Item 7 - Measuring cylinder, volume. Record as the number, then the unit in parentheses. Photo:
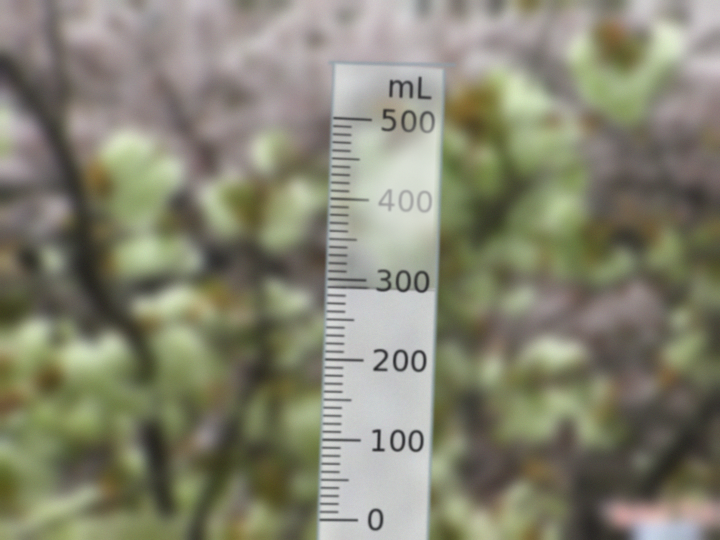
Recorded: 290 (mL)
